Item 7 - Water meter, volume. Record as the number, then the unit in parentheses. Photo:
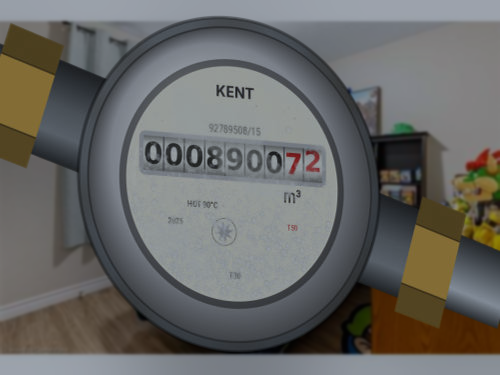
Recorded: 8900.72 (m³)
